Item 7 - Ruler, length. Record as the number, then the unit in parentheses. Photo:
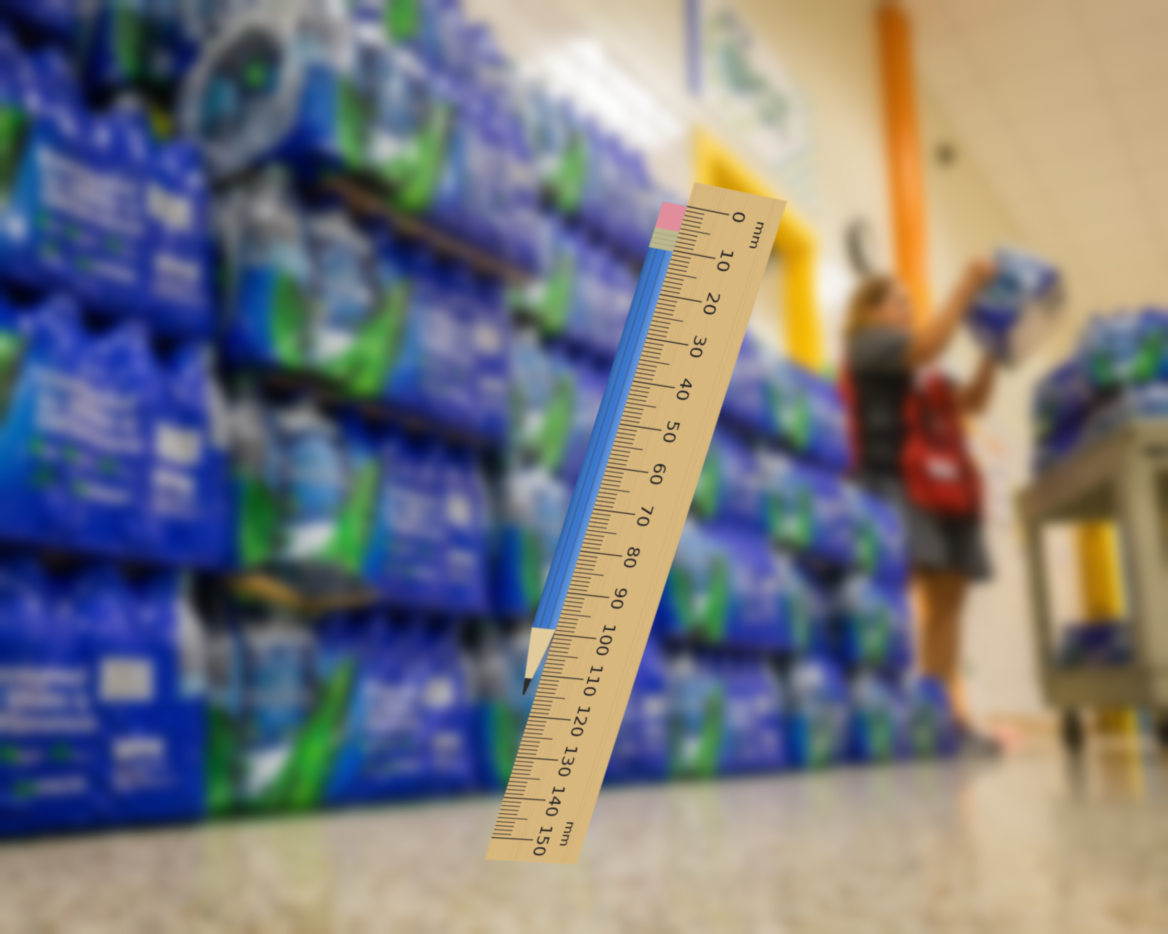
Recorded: 115 (mm)
